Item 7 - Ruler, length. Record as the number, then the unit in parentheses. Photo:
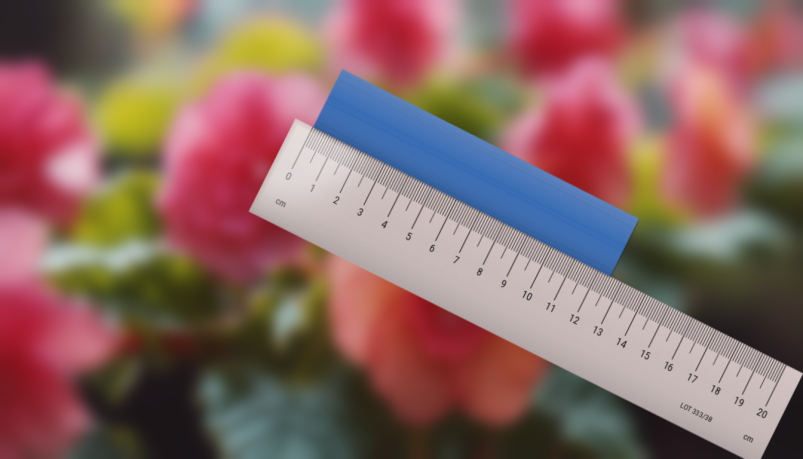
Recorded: 12.5 (cm)
